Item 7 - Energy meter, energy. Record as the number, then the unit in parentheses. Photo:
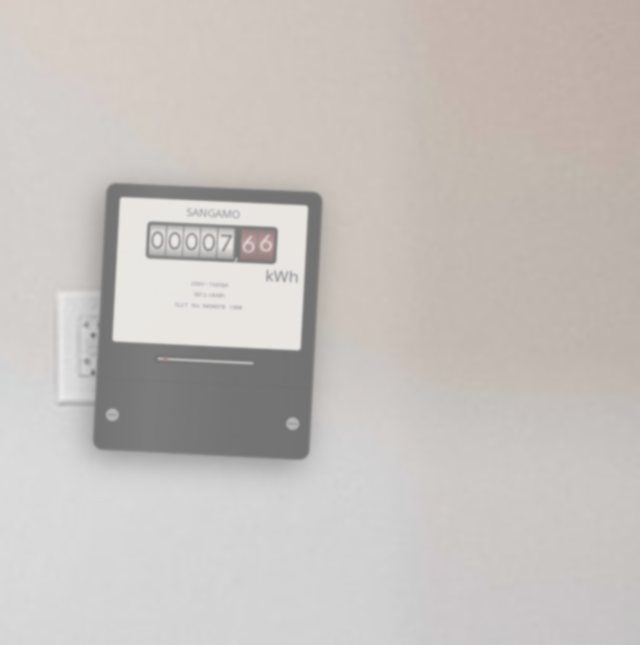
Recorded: 7.66 (kWh)
